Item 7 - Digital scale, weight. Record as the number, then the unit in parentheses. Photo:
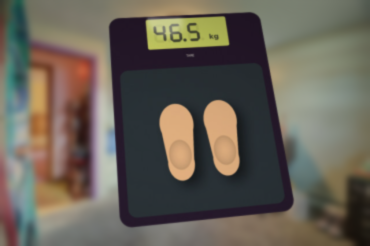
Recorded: 46.5 (kg)
